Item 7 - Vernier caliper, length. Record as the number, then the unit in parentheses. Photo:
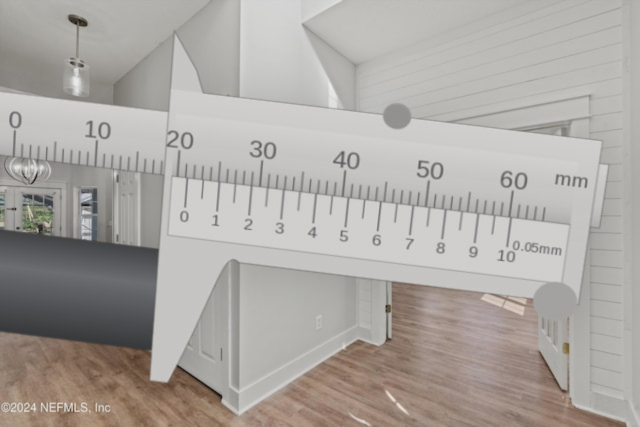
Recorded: 21.2 (mm)
